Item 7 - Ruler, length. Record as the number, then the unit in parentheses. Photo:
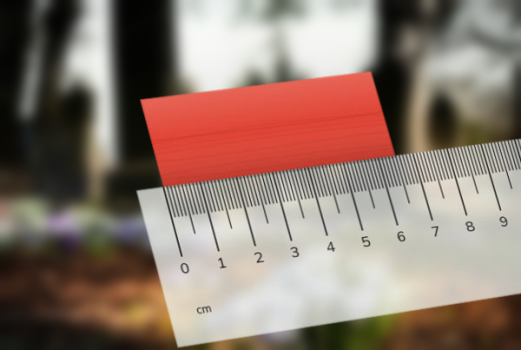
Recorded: 6.5 (cm)
